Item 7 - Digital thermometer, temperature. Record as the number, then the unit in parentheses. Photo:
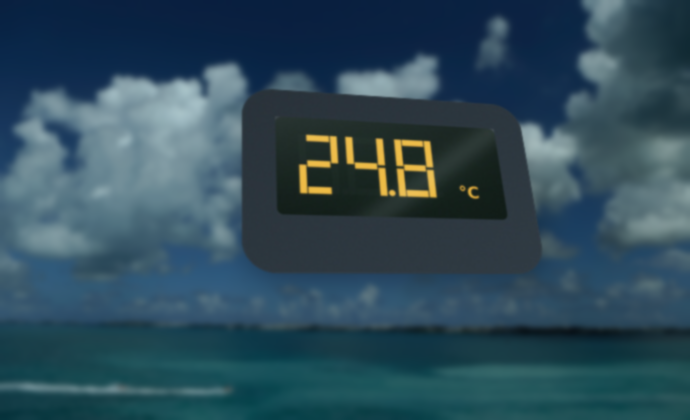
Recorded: 24.8 (°C)
